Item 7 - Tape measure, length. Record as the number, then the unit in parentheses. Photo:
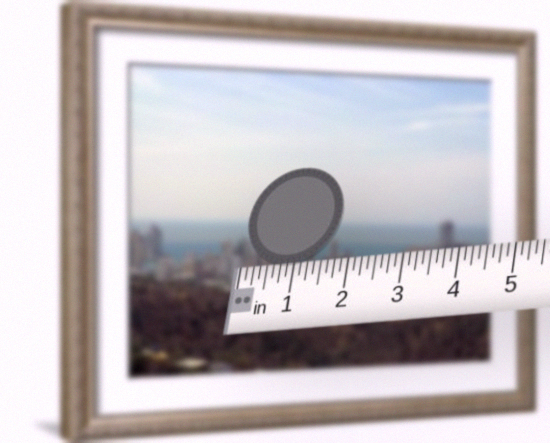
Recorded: 1.75 (in)
